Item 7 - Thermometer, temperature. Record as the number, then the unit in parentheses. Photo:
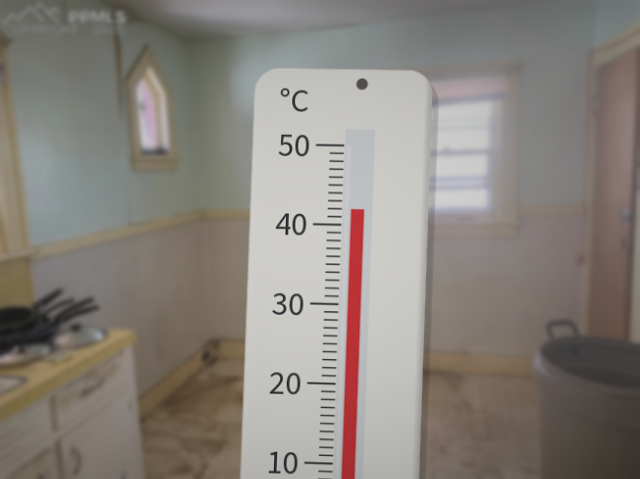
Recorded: 42 (°C)
